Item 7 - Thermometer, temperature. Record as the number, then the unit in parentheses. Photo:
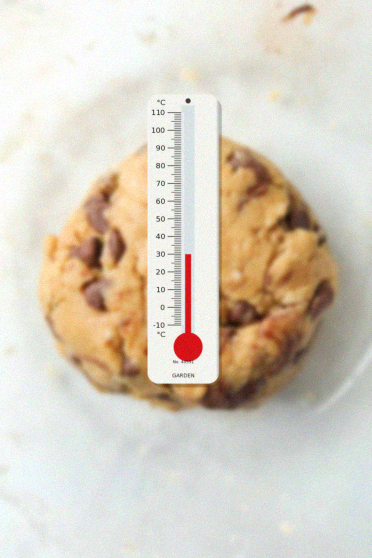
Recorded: 30 (°C)
